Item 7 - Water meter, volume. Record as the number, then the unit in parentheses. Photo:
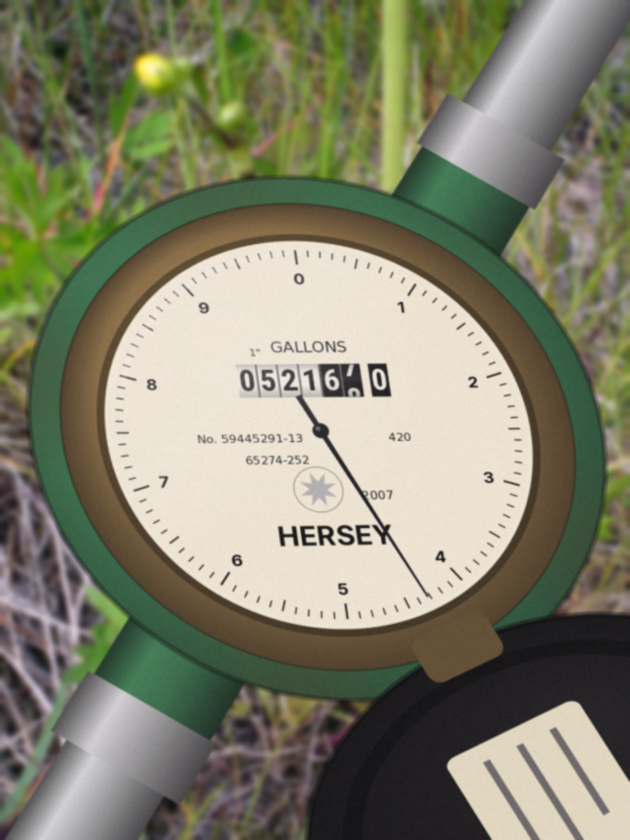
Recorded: 521674.3 (gal)
